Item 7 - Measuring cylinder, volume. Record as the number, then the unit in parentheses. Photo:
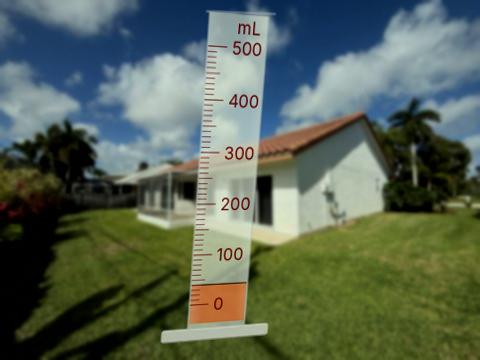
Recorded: 40 (mL)
